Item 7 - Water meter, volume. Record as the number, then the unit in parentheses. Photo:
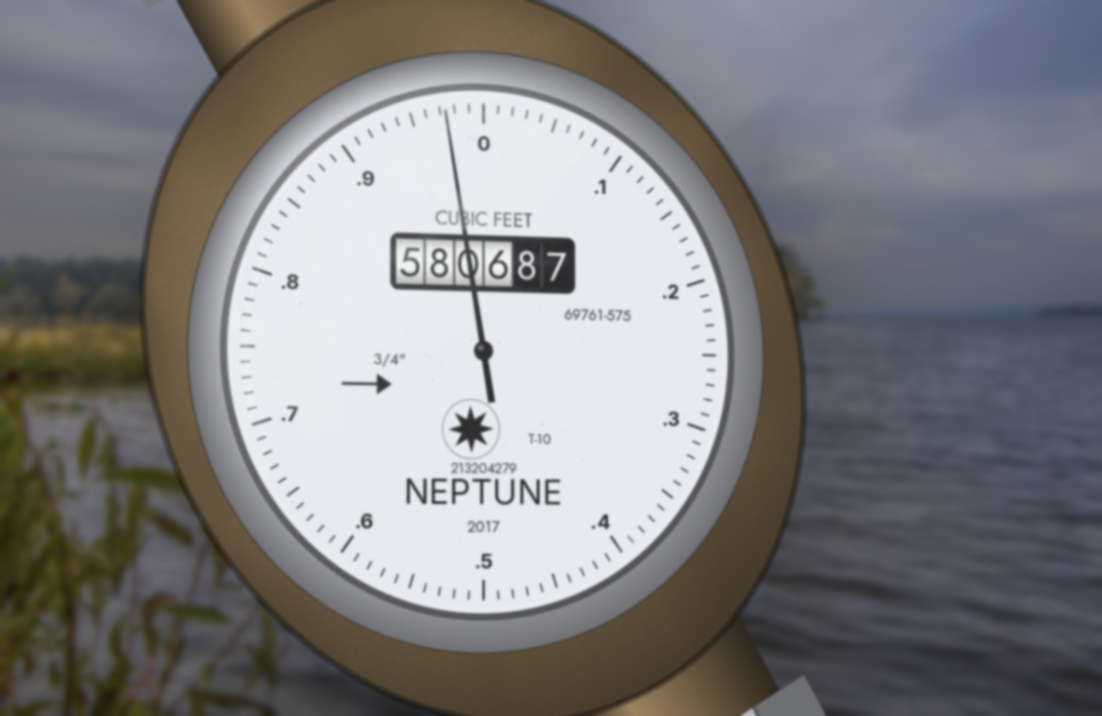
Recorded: 580686.97 (ft³)
